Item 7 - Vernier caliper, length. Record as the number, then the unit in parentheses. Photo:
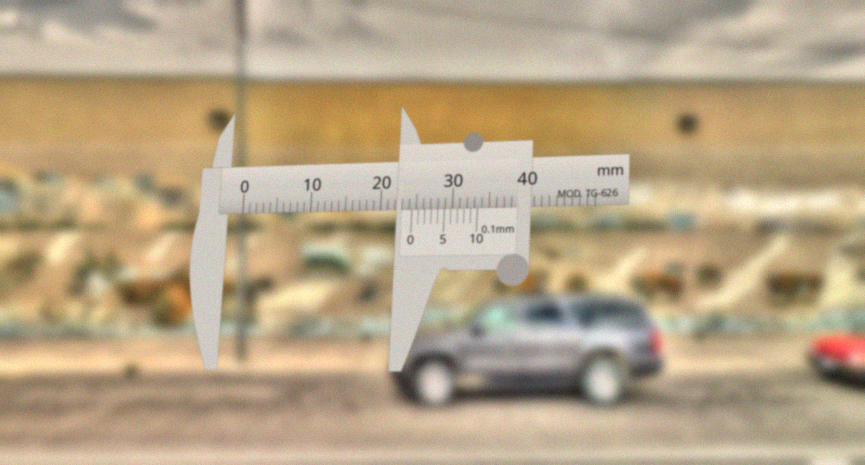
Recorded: 24.4 (mm)
